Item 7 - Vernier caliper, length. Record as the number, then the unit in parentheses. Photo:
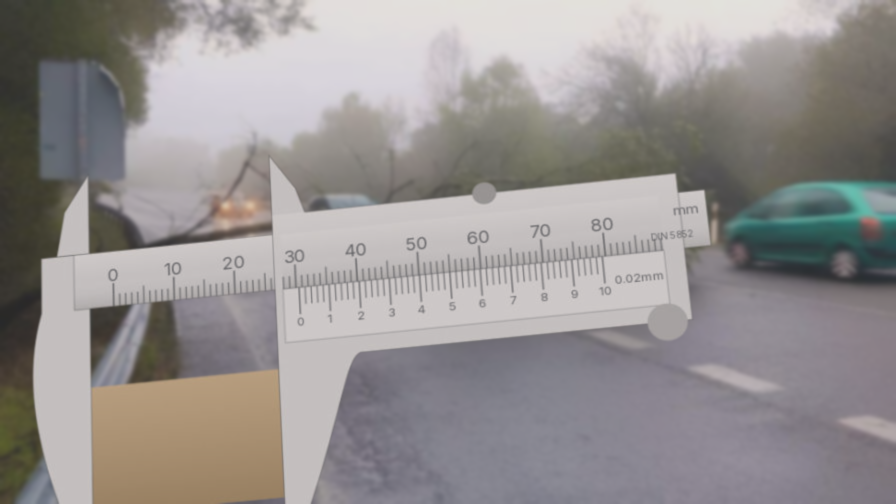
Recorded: 30.5 (mm)
